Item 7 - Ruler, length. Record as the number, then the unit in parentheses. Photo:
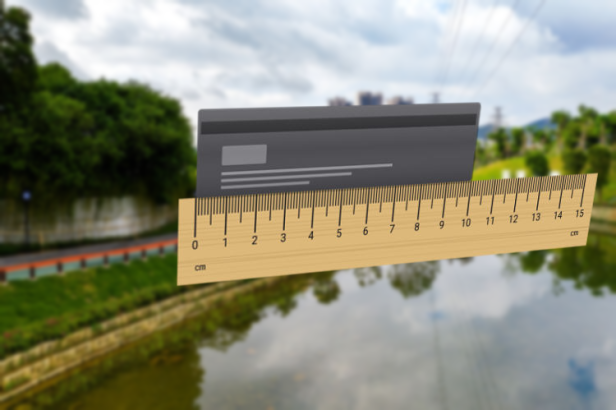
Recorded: 10 (cm)
